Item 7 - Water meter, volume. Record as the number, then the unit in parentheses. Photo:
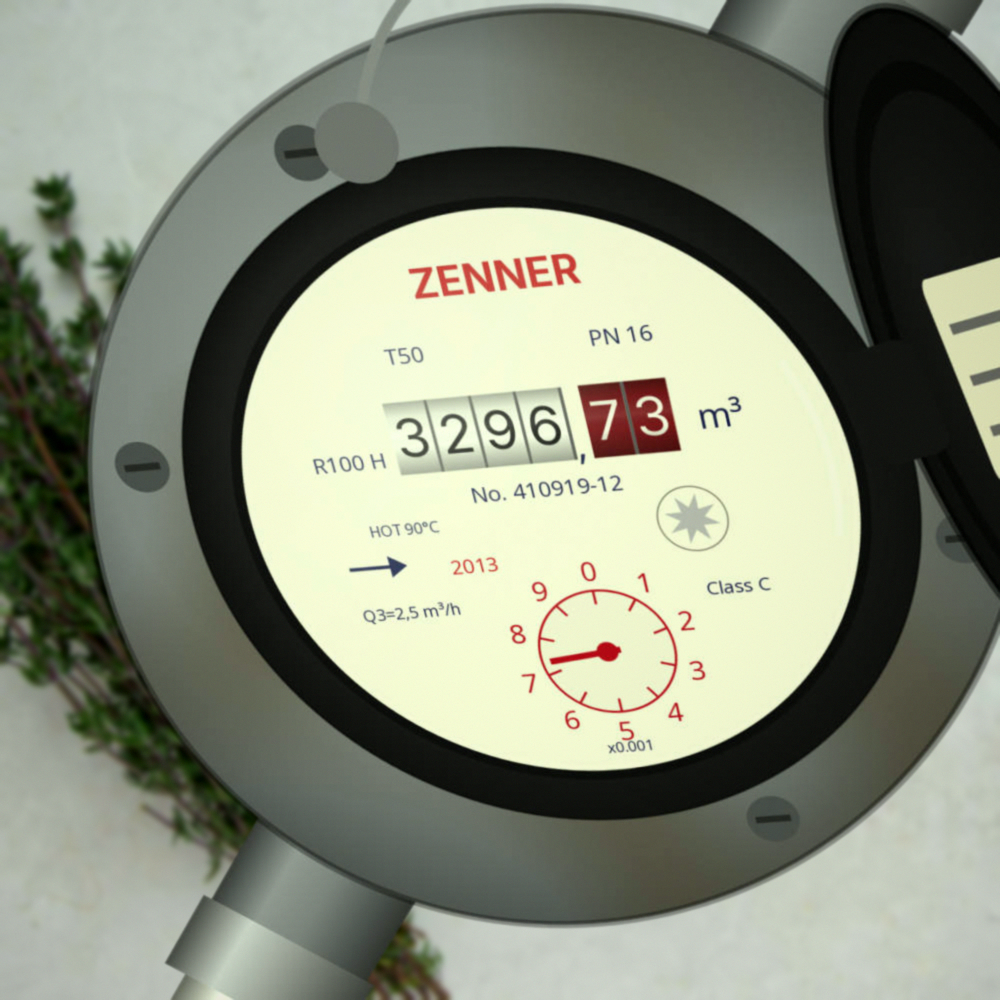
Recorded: 3296.737 (m³)
